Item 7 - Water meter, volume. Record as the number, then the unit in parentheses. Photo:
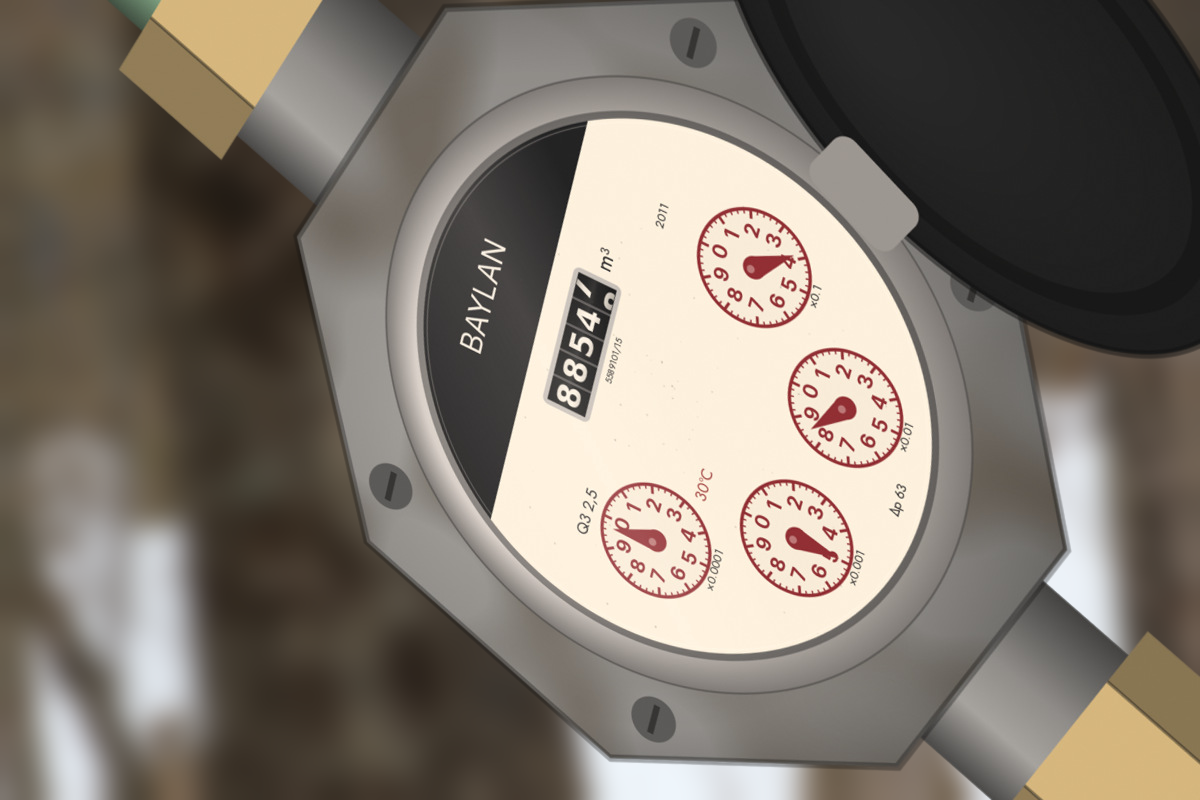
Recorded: 88547.3849 (m³)
